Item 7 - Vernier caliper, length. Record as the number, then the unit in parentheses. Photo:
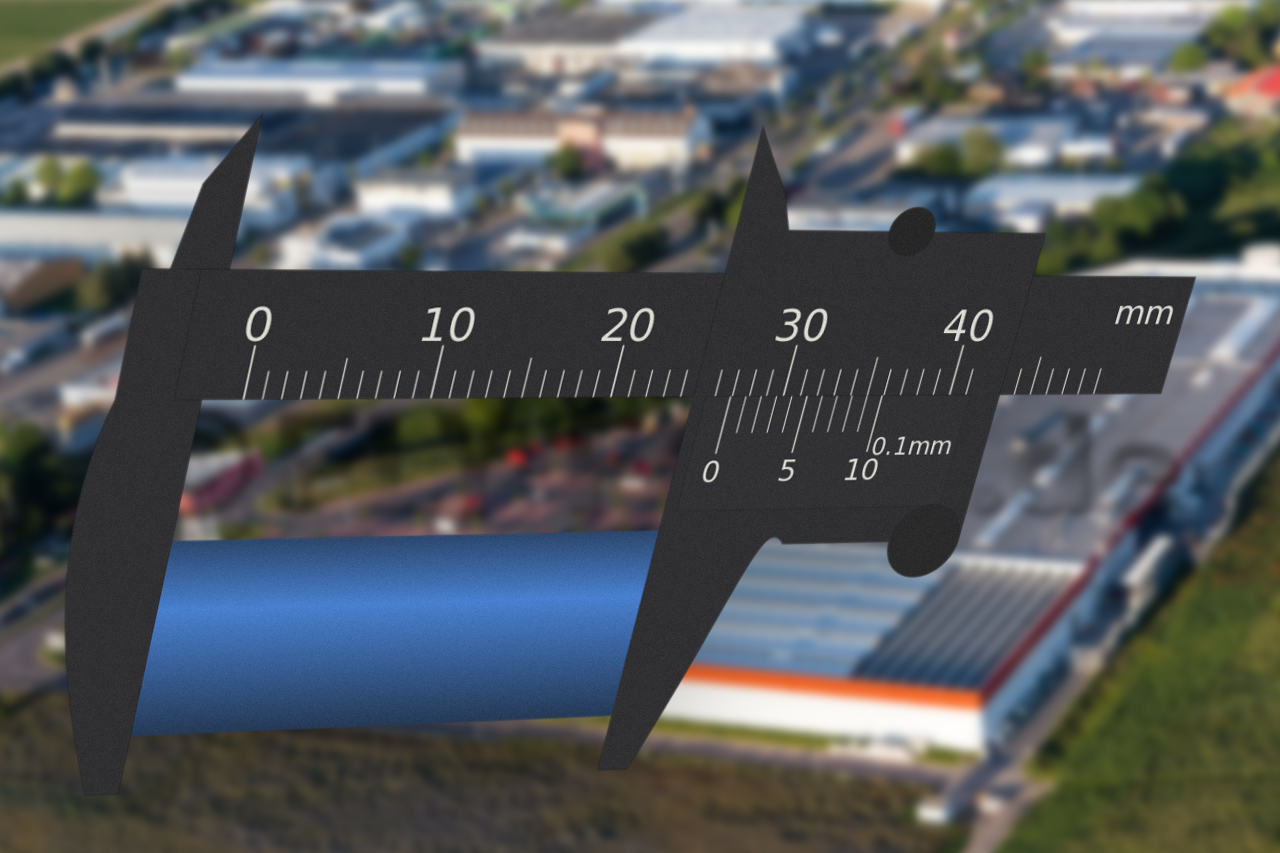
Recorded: 26.9 (mm)
